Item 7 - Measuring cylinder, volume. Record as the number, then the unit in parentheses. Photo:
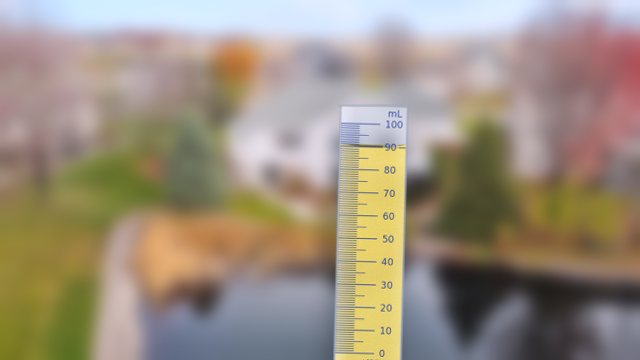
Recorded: 90 (mL)
